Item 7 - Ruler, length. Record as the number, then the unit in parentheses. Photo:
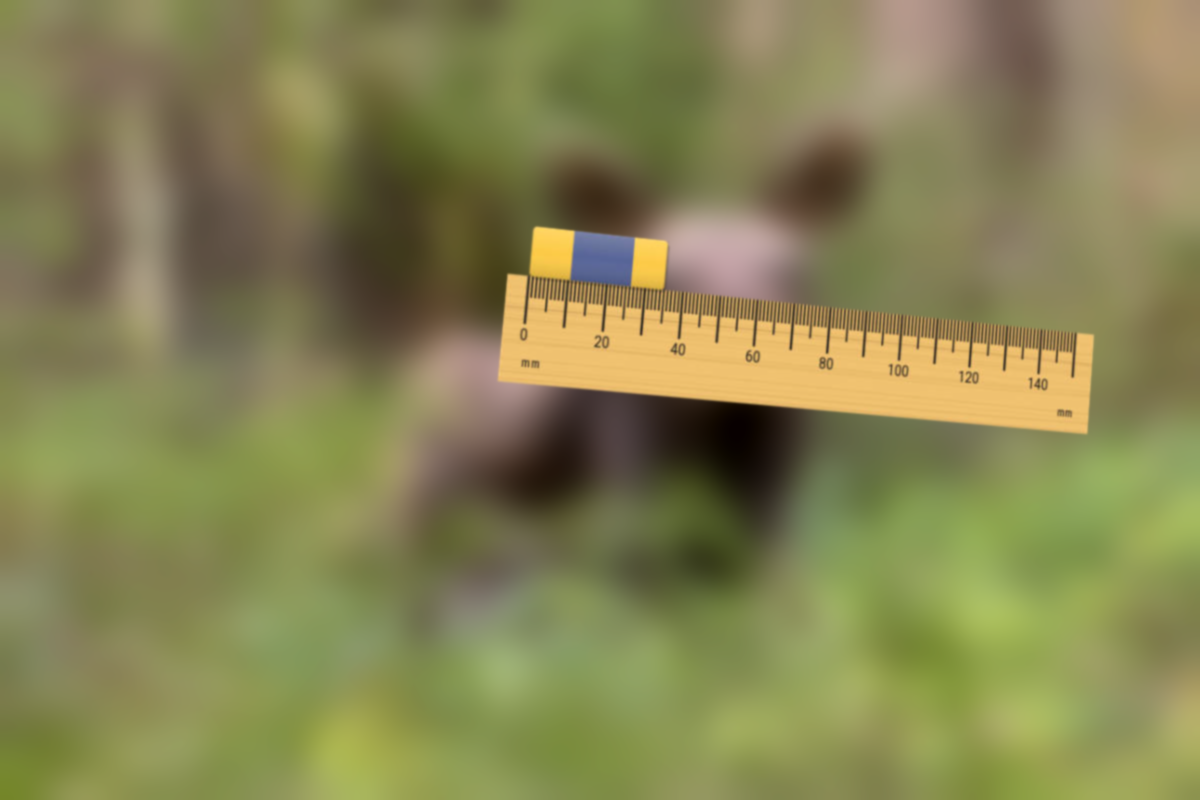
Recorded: 35 (mm)
